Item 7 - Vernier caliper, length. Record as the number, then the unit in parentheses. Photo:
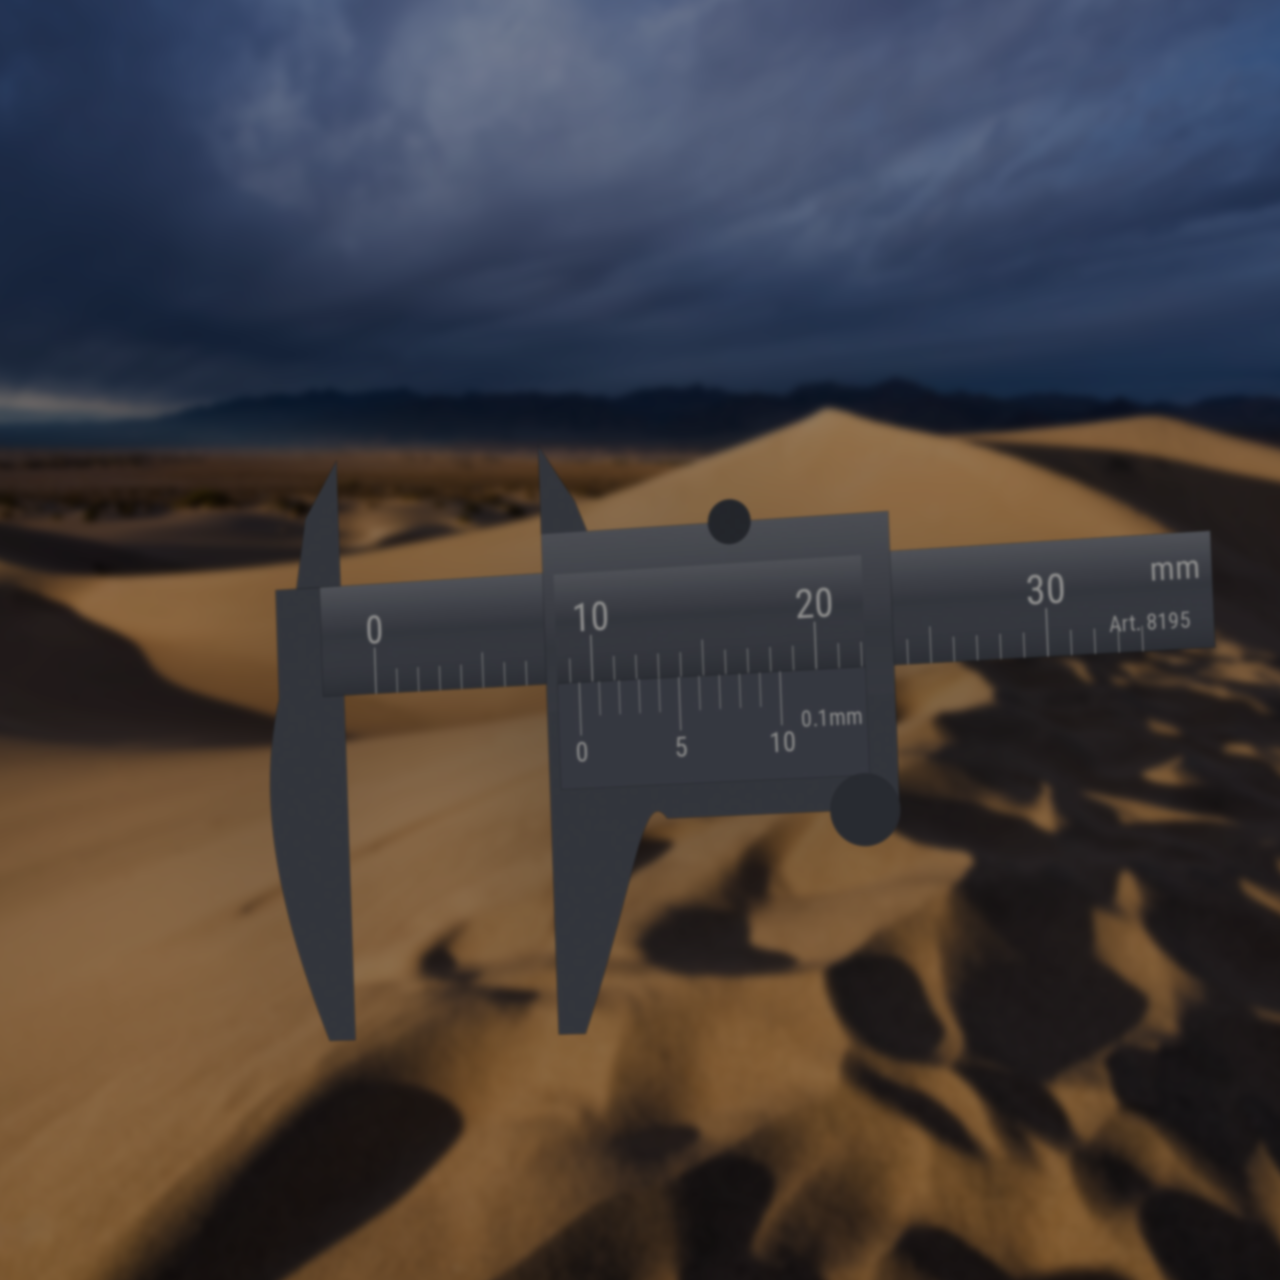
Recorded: 9.4 (mm)
